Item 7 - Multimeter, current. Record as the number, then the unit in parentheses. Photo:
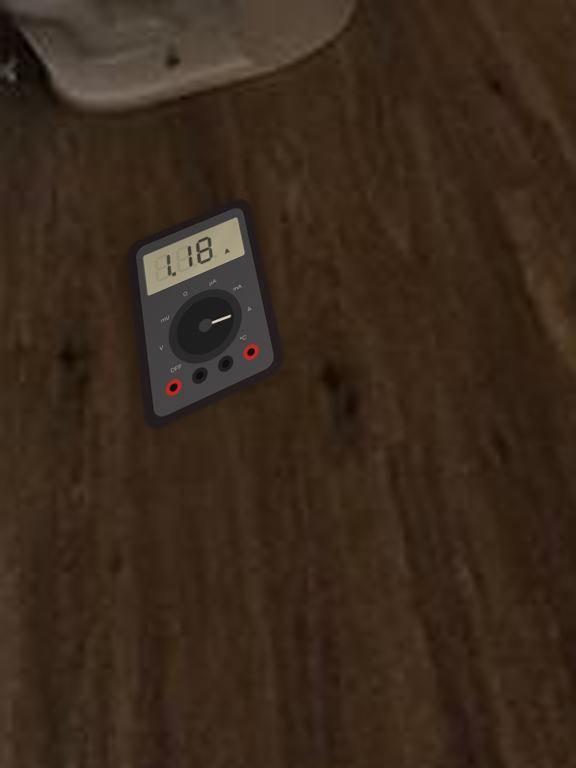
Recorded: 1.18 (A)
